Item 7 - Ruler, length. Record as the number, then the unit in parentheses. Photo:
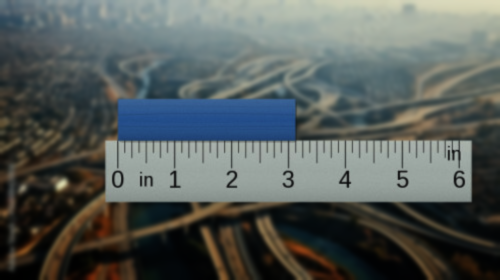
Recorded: 3.125 (in)
